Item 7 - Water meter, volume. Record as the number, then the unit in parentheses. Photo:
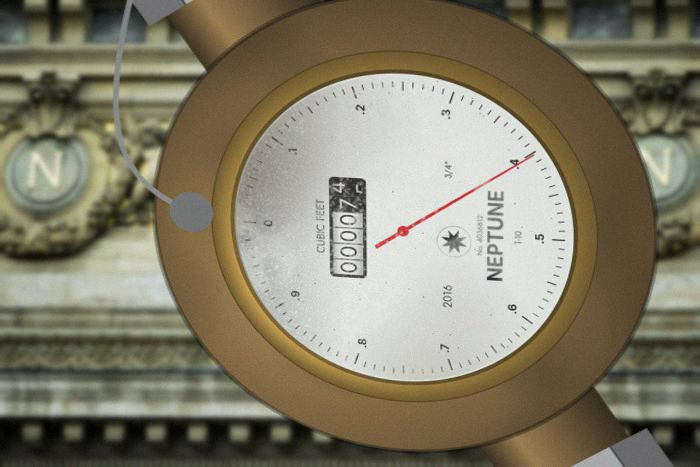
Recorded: 74.40 (ft³)
